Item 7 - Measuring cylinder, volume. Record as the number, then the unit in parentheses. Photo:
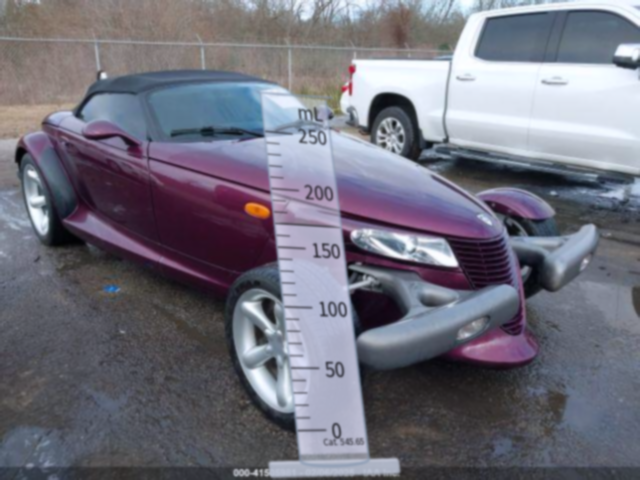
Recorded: 170 (mL)
